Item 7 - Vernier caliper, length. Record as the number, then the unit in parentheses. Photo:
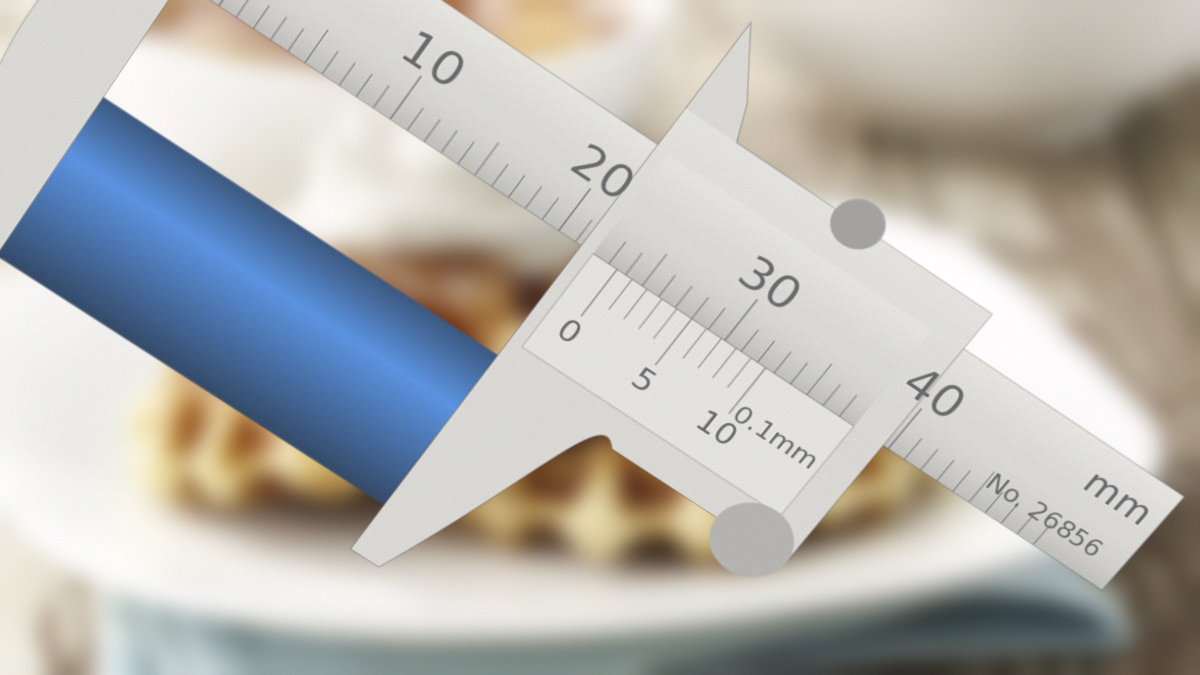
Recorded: 23.5 (mm)
